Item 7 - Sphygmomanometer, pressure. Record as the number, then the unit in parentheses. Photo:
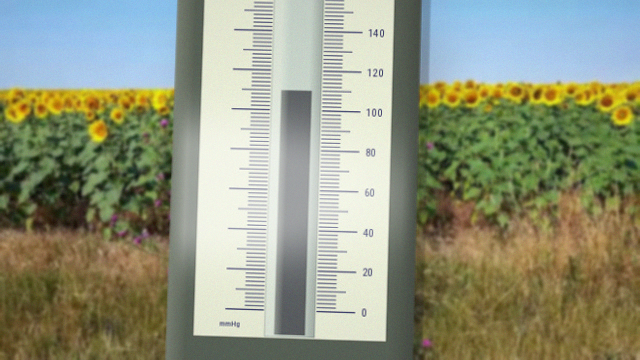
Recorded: 110 (mmHg)
